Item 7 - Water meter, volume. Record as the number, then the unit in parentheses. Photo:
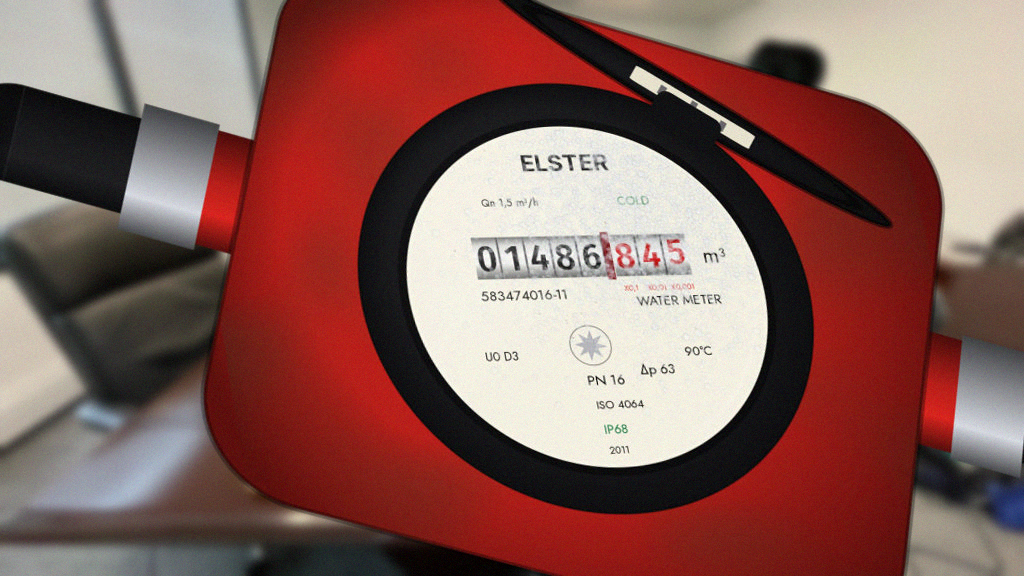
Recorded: 1486.845 (m³)
